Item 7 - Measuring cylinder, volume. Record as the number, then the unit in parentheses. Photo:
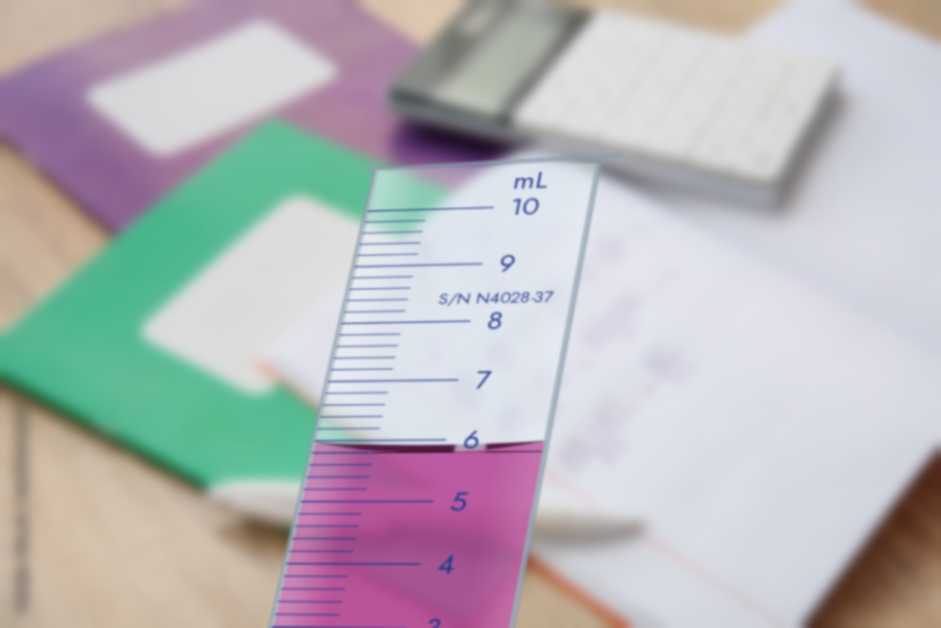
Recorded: 5.8 (mL)
